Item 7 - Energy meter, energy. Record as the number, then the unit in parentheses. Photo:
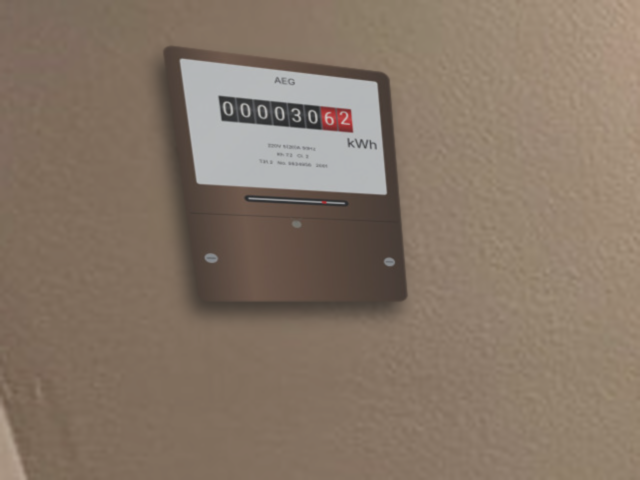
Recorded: 30.62 (kWh)
